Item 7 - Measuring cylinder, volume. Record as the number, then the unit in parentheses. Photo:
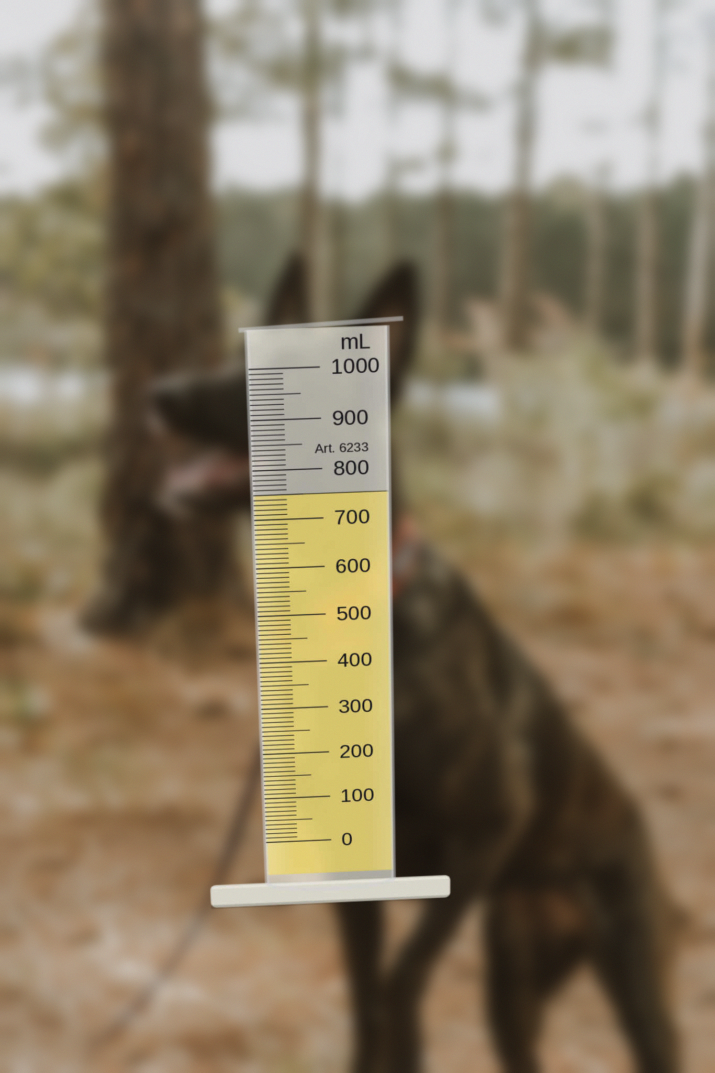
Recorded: 750 (mL)
